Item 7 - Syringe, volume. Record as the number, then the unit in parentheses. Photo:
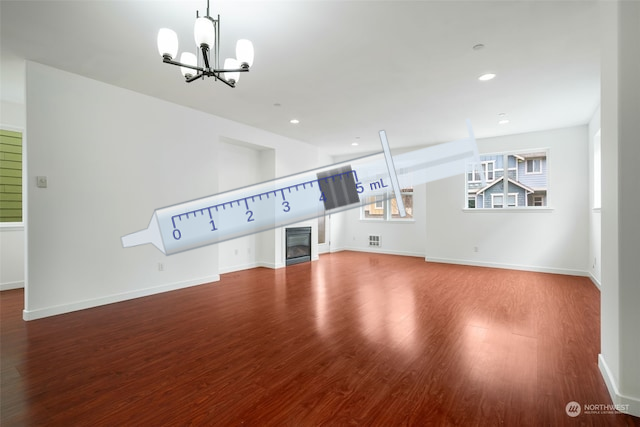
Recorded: 4 (mL)
